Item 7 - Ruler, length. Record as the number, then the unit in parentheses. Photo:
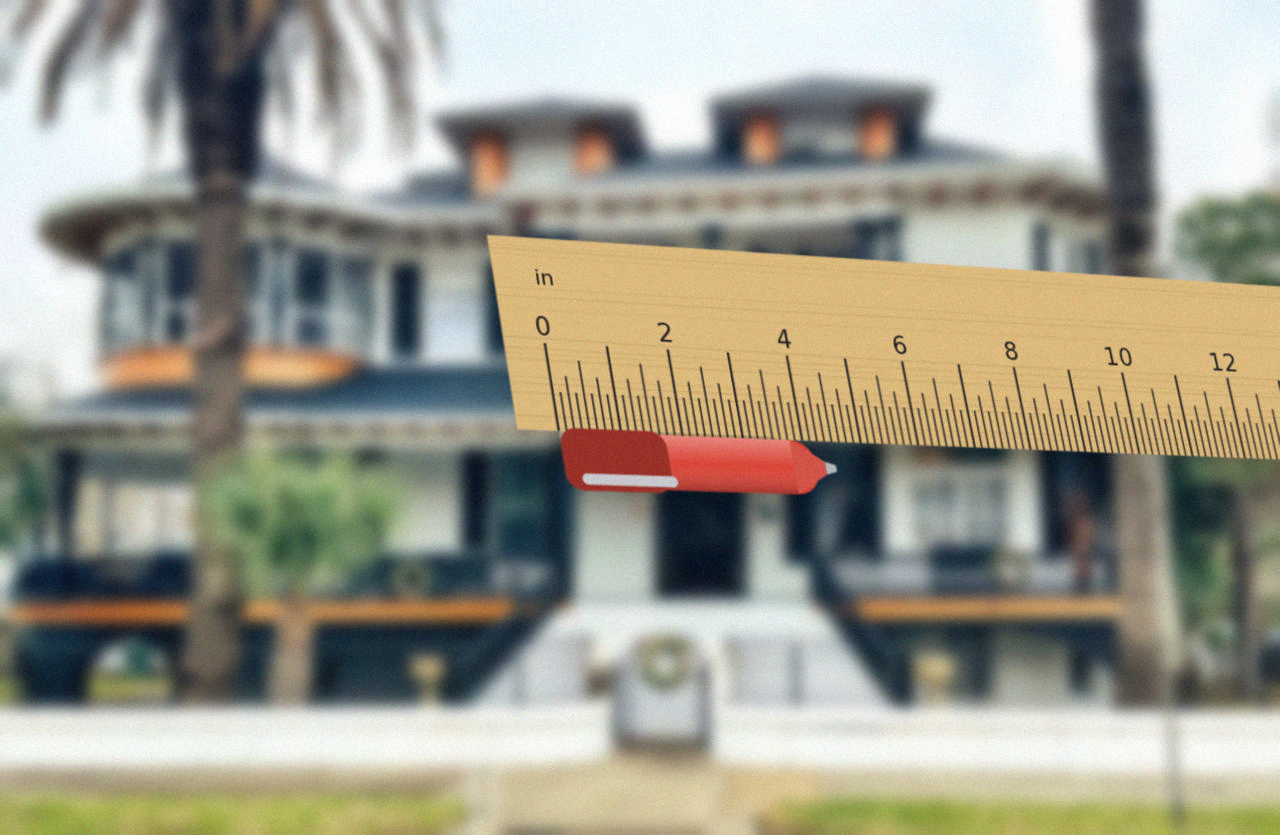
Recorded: 4.5 (in)
